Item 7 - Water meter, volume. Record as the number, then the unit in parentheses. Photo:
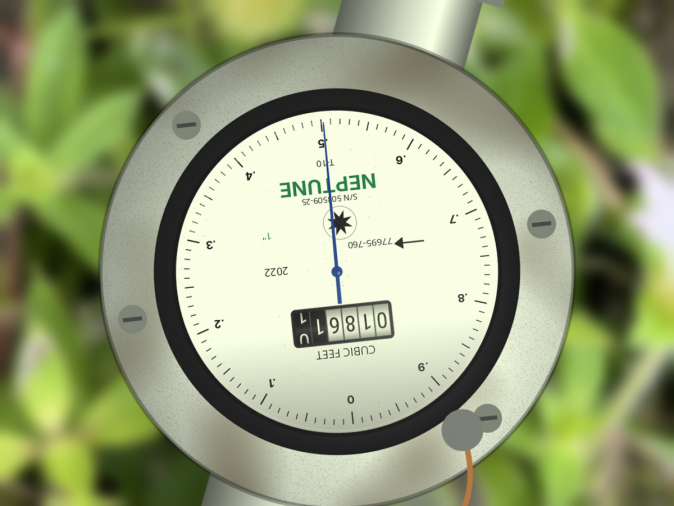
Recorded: 18610.50 (ft³)
